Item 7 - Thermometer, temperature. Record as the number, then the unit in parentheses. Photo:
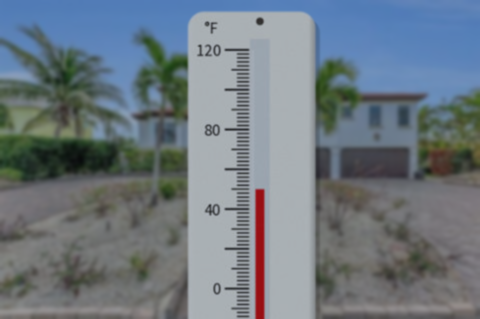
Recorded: 50 (°F)
